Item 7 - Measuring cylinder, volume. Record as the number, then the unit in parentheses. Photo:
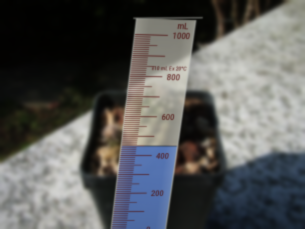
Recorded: 450 (mL)
